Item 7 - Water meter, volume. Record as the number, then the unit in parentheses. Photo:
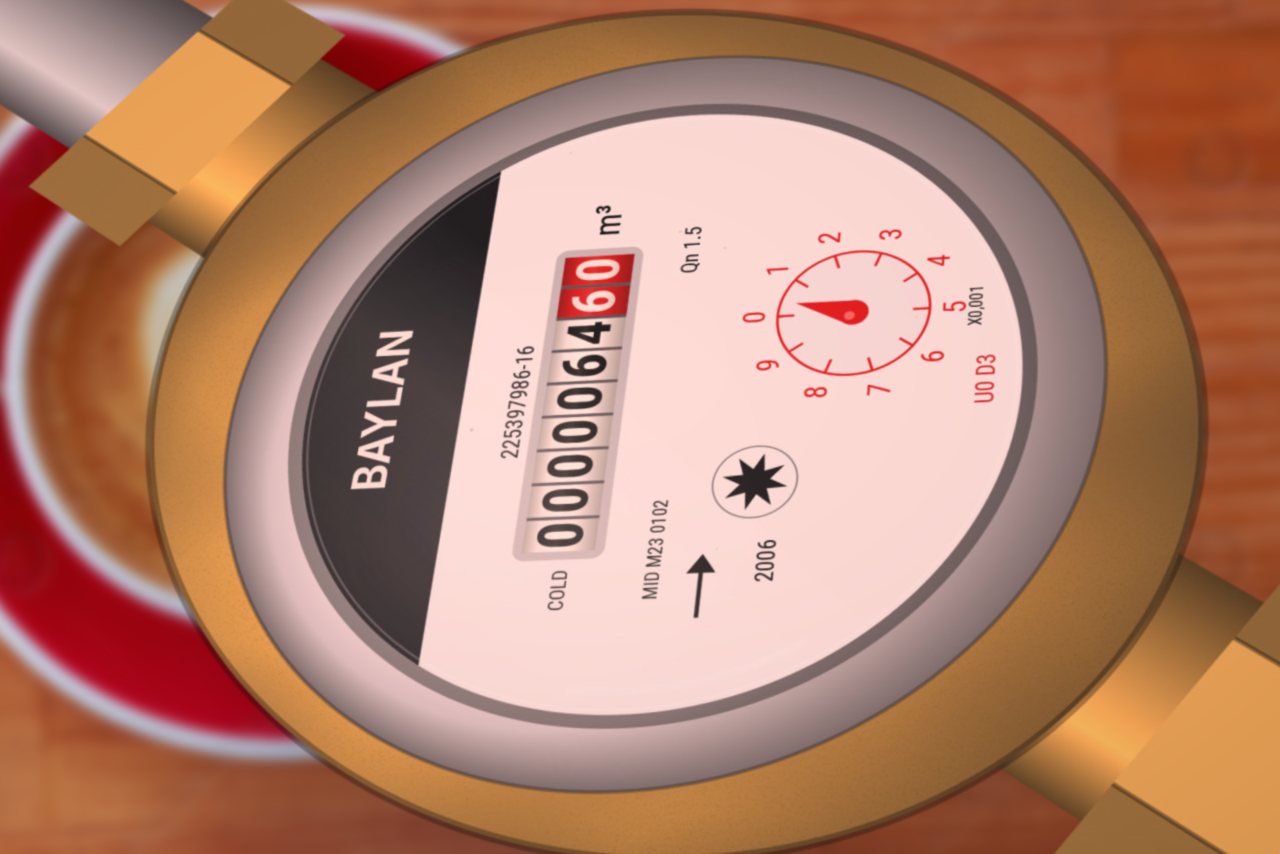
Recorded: 64.600 (m³)
